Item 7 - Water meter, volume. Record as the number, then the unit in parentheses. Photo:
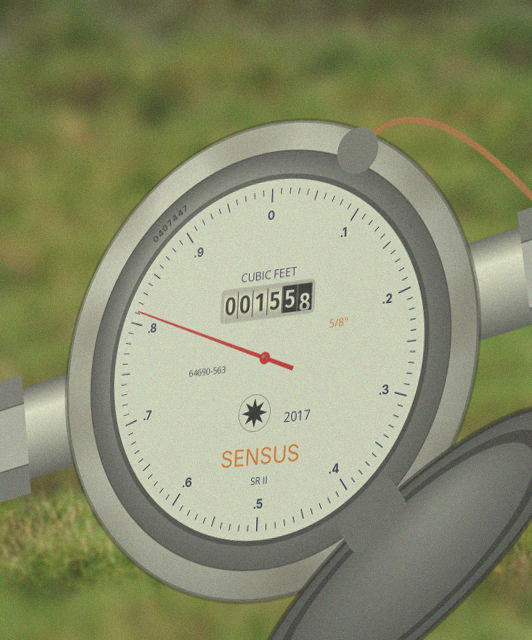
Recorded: 1557.81 (ft³)
